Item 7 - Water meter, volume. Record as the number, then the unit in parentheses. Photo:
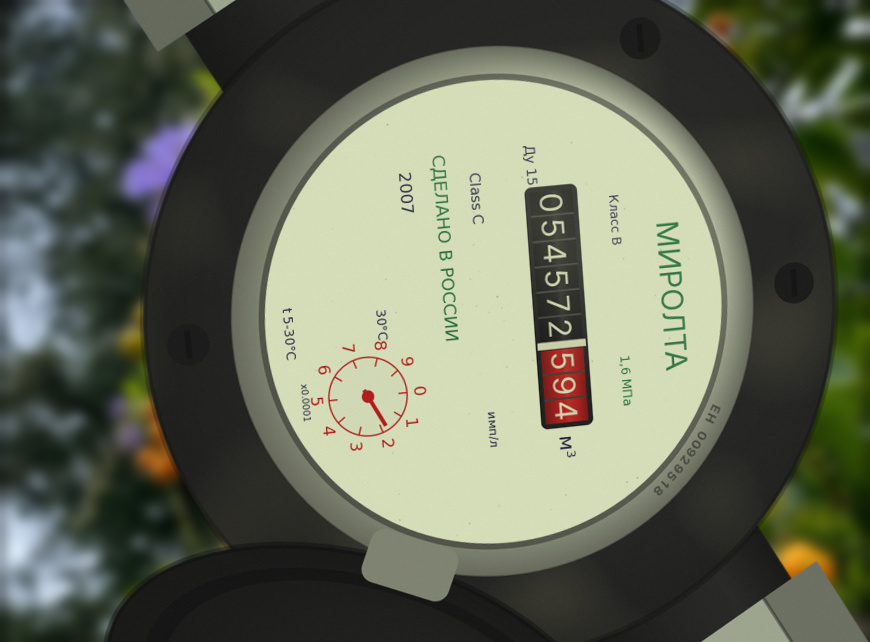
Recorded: 54572.5941 (m³)
